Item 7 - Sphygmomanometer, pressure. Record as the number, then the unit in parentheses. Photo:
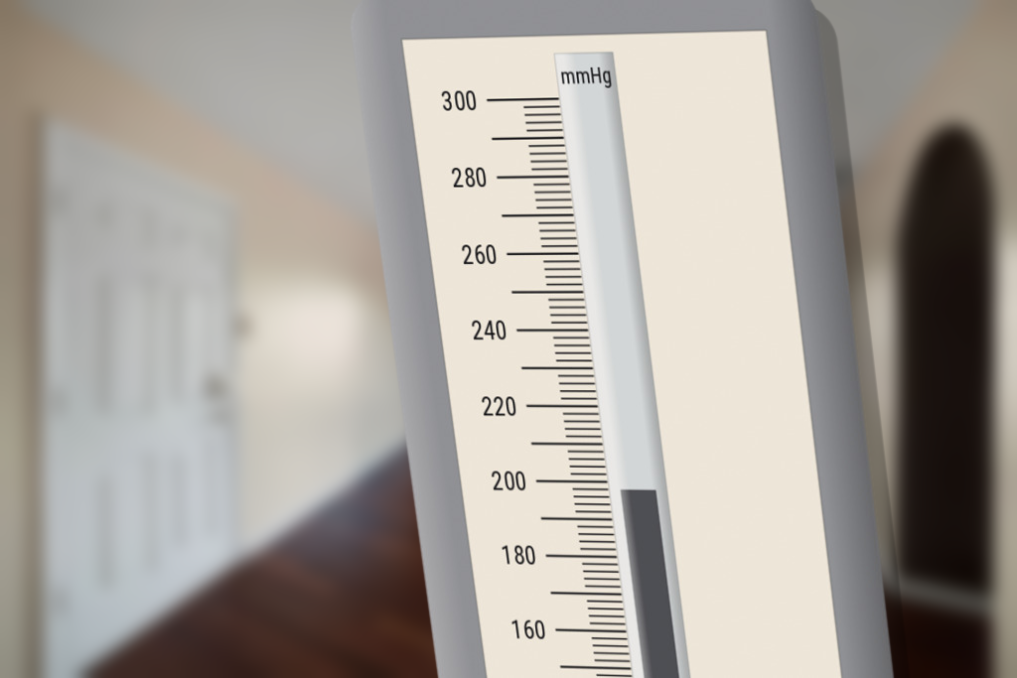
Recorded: 198 (mmHg)
